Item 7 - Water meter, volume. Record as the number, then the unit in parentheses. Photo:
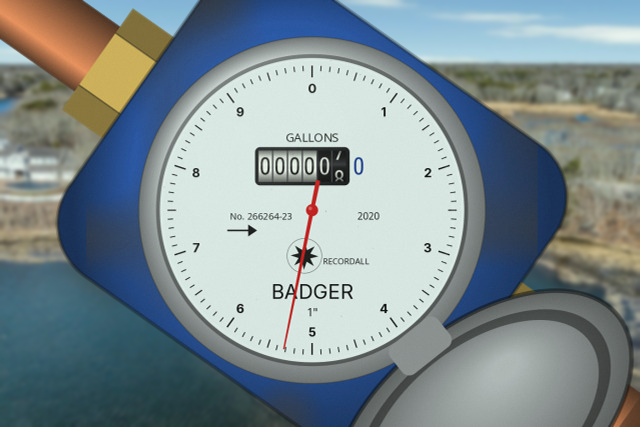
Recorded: 75.3 (gal)
